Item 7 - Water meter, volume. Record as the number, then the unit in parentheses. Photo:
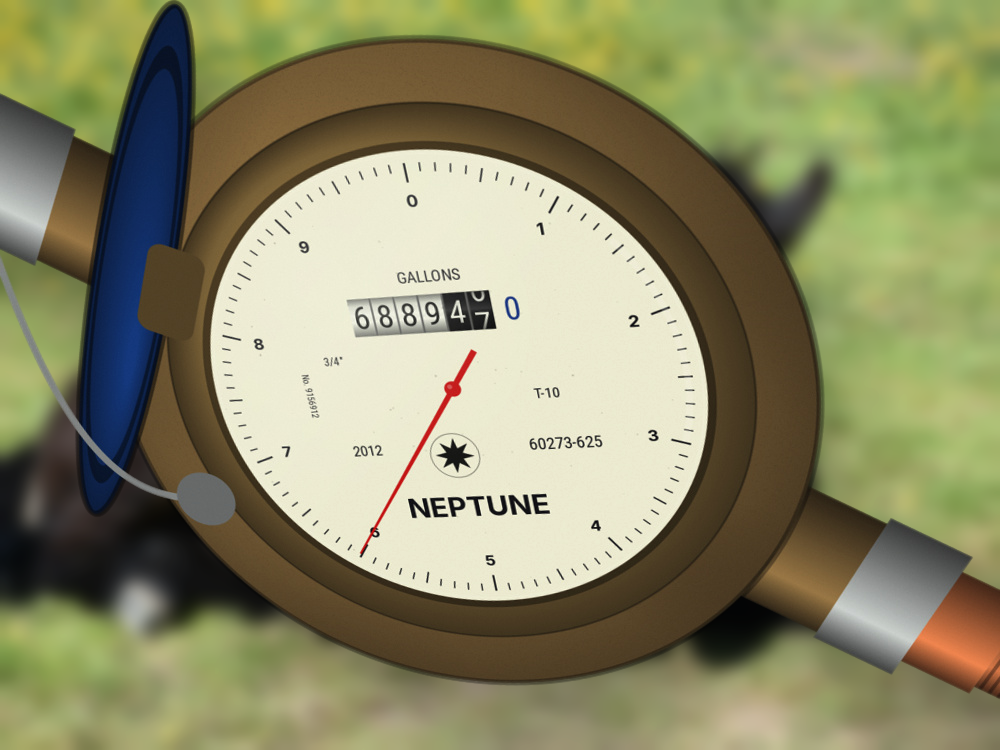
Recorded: 6889466.0 (gal)
